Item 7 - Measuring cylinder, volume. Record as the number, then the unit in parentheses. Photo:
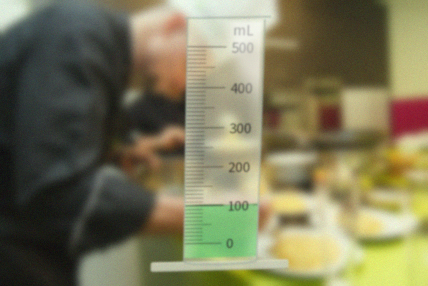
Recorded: 100 (mL)
